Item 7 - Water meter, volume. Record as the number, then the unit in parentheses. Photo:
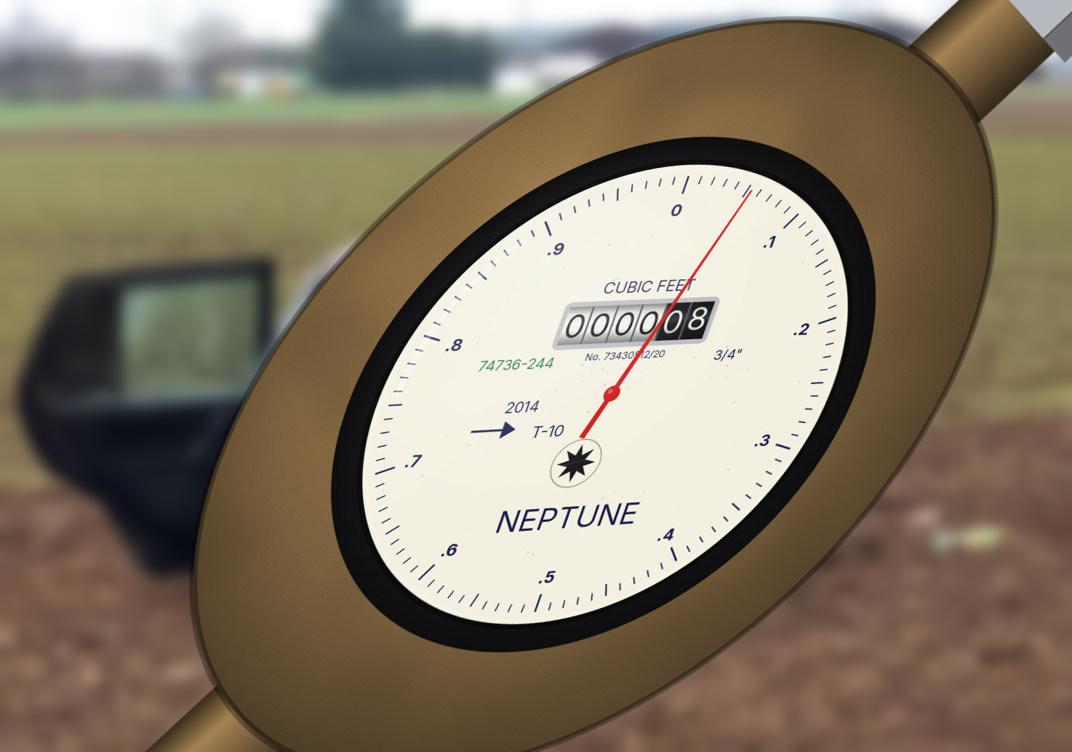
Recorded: 8.05 (ft³)
